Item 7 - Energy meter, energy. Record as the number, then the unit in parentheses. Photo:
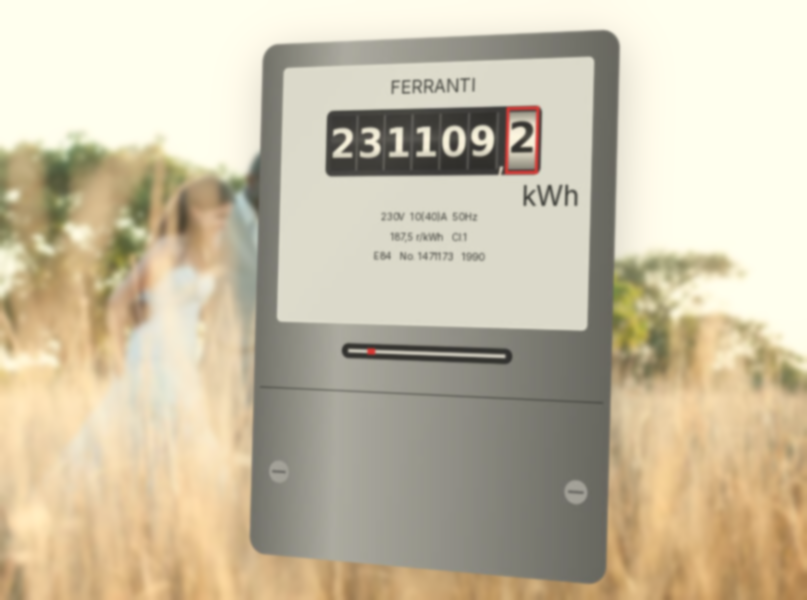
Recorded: 231109.2 (kWh)
